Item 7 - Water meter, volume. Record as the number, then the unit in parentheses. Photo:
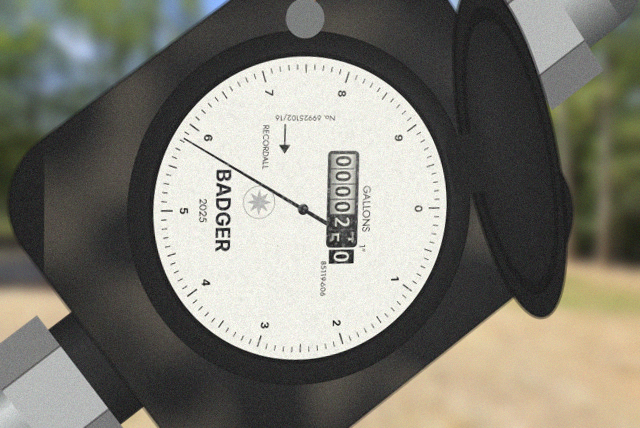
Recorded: 245.8 (gal)
